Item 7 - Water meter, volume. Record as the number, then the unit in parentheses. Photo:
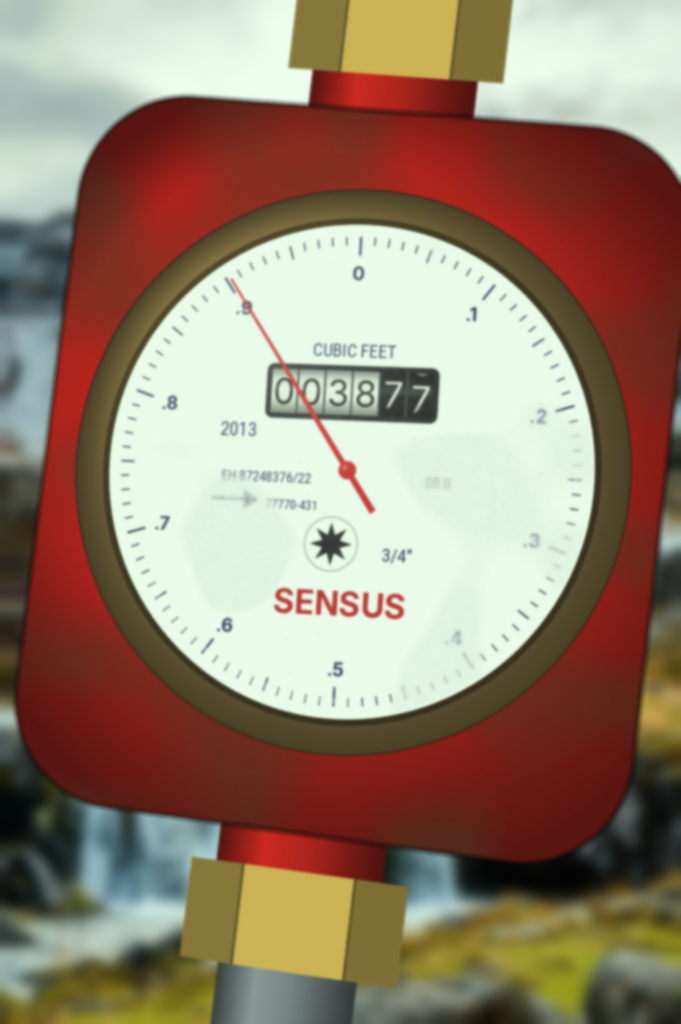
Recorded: 3876.90 (ft³)
